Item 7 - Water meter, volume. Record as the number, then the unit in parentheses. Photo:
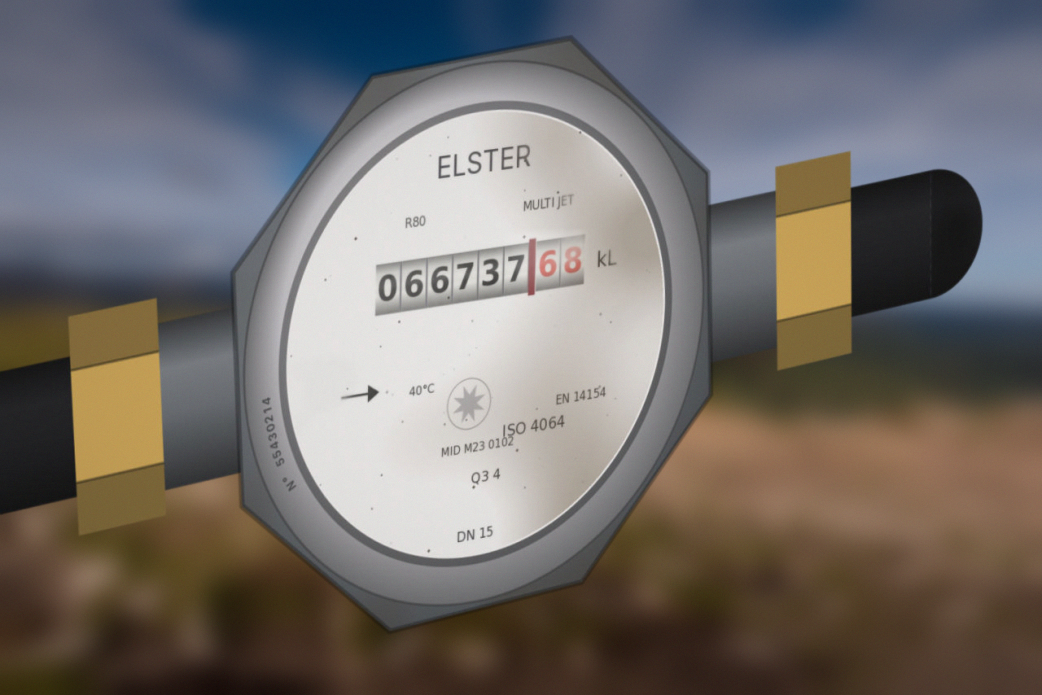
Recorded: 66737.68 (kL)
